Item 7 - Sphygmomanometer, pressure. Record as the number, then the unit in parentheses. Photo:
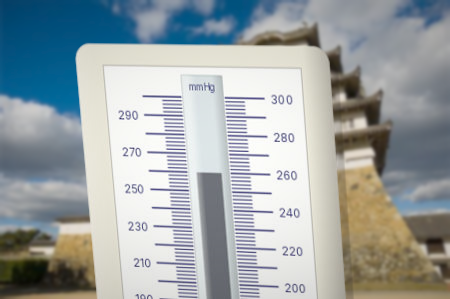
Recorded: 260 (mmHg)
